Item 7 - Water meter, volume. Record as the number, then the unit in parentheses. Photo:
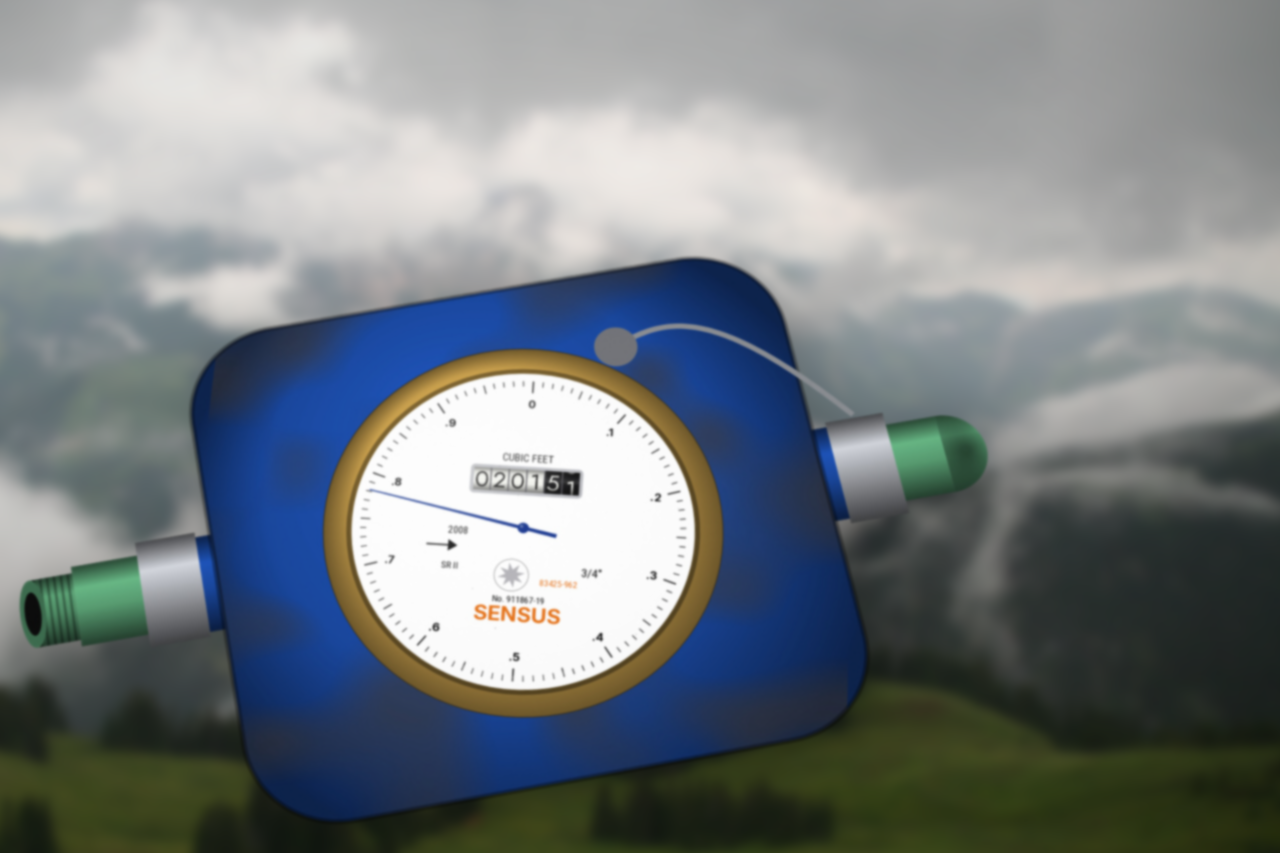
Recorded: 20150.78 (ft³)
